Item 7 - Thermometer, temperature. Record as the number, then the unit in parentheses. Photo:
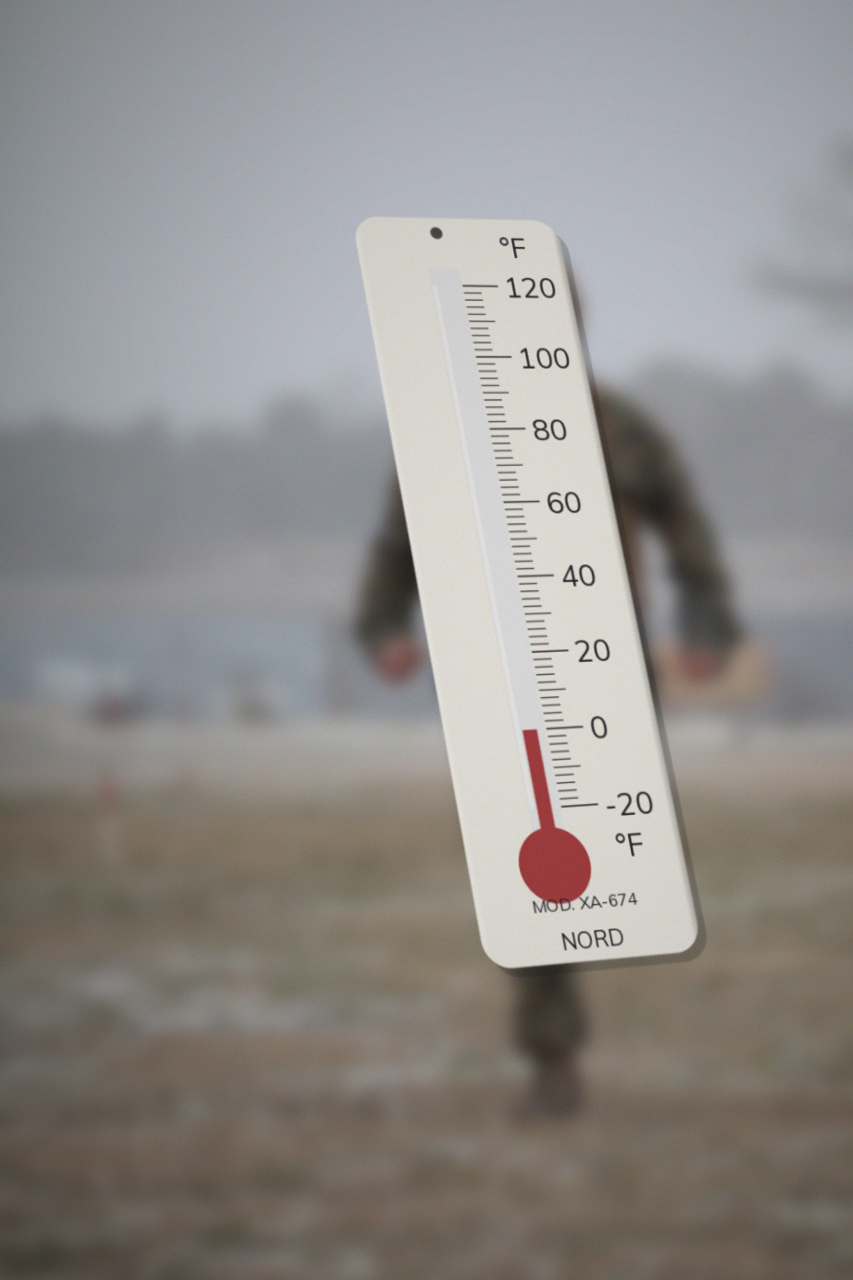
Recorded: 0 (°F)
